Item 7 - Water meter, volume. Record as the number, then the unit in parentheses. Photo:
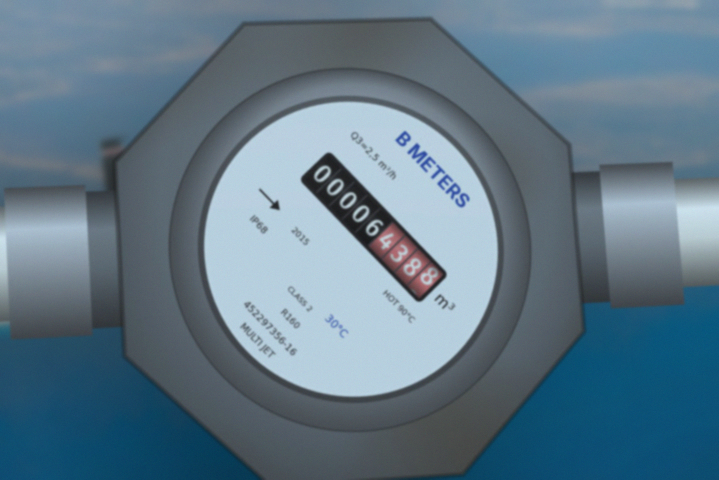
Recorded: 6.4388 (m³)
